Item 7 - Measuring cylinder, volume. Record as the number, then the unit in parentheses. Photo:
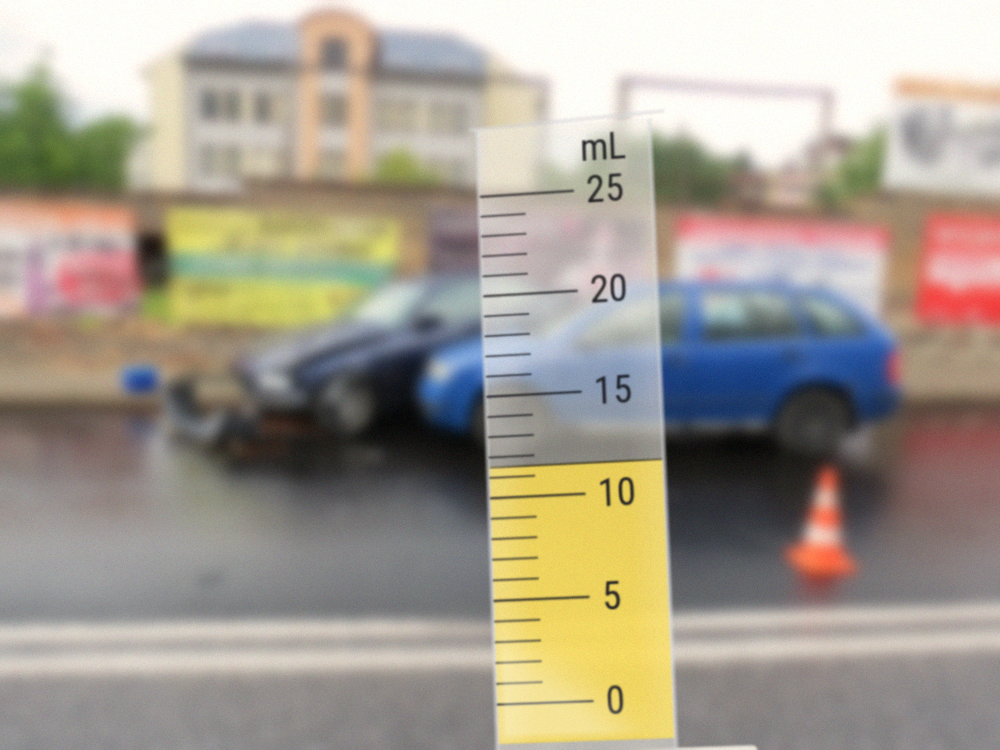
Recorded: 11.5 (mL)
